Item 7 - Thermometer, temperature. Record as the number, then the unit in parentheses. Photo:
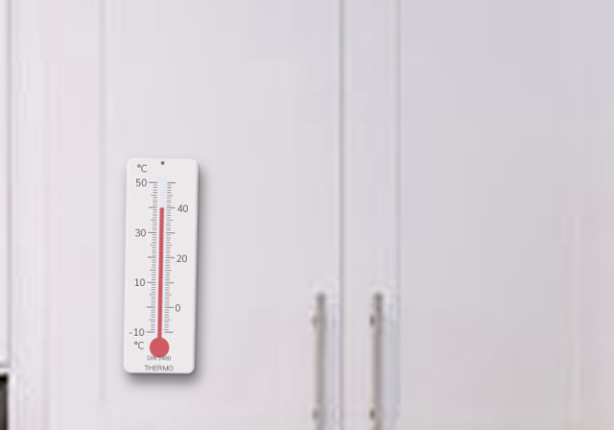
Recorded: 40 (°C)
